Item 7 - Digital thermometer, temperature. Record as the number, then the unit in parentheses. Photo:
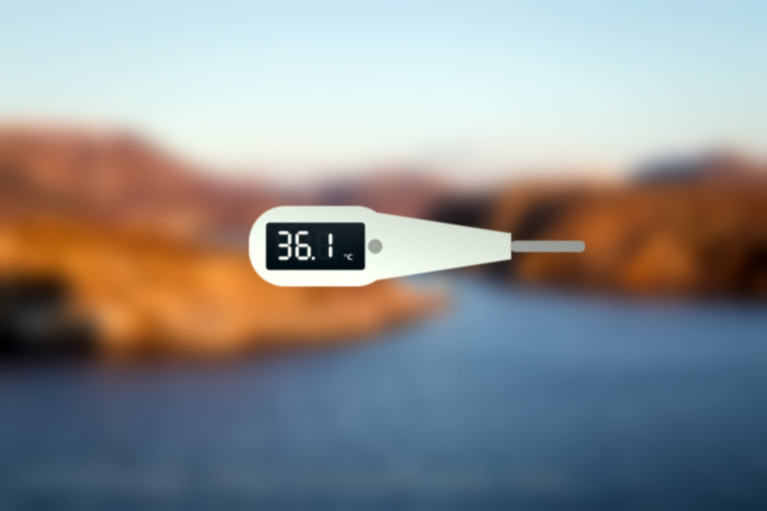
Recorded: 36.1 (°C)
